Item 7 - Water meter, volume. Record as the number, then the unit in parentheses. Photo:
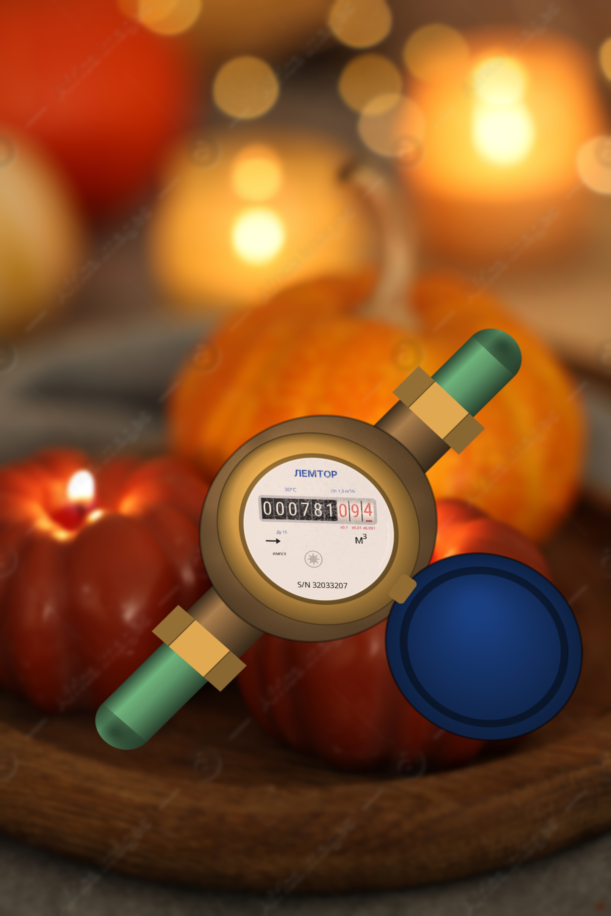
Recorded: 781.094 (m³)
